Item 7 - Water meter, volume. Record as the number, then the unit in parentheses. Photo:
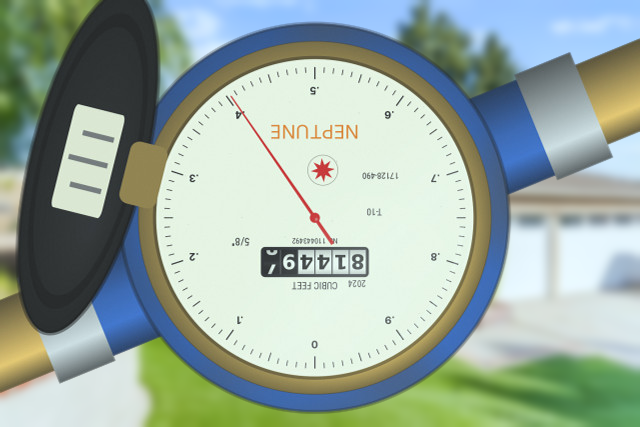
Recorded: 814497.40 (ft³)
